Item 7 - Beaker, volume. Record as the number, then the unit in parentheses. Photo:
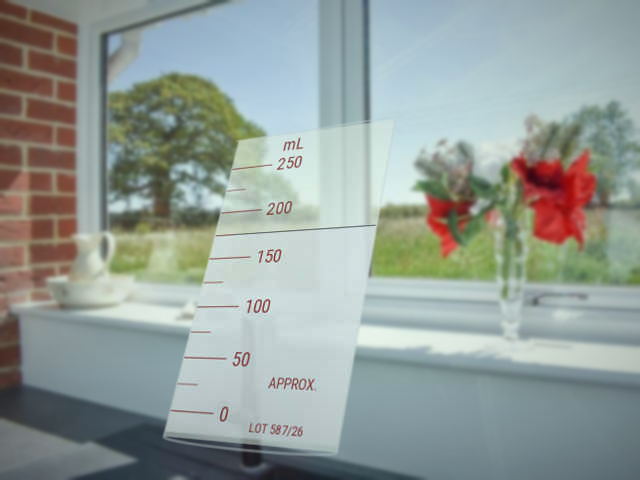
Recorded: 175 (mL)
